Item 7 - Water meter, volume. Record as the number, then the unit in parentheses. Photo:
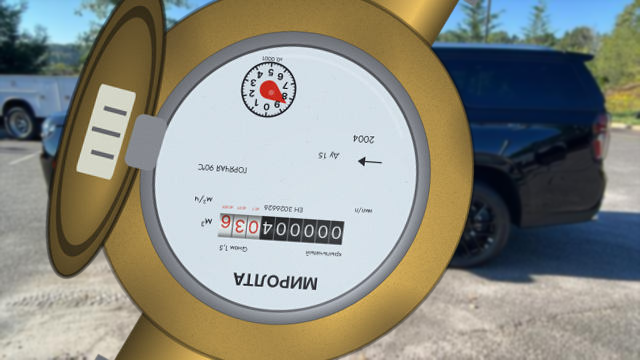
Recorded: 4.0358 (m³)
